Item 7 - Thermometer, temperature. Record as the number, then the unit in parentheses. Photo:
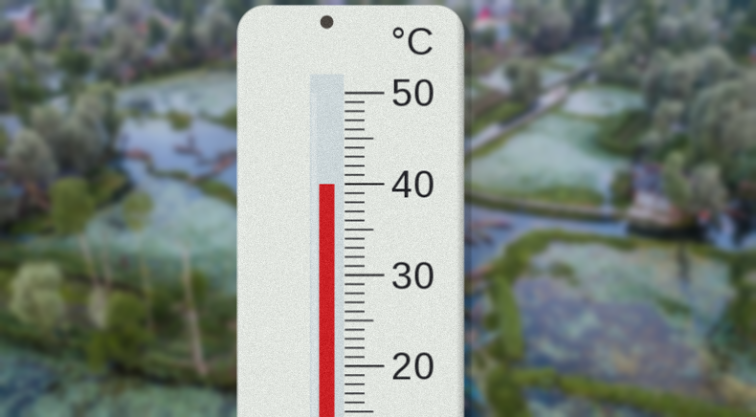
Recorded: 40 (°C)
